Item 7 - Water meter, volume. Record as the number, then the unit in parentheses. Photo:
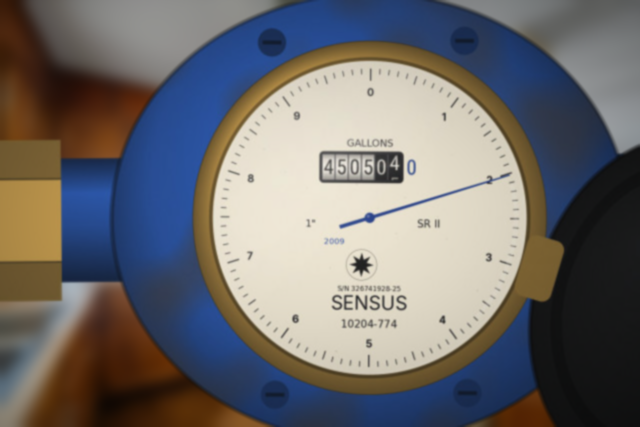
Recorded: 4505042.0 (gal)
